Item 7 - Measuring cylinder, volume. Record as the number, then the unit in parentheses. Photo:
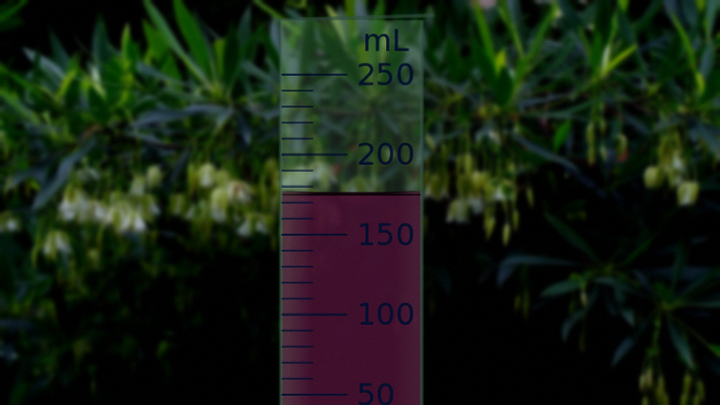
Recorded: 175 (mL)
